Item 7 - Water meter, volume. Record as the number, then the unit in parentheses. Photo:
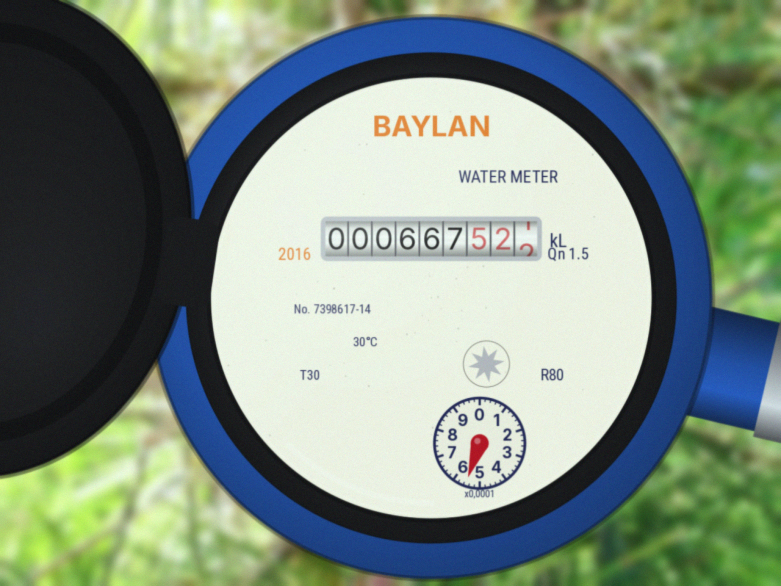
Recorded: 667.5215 (kL)
